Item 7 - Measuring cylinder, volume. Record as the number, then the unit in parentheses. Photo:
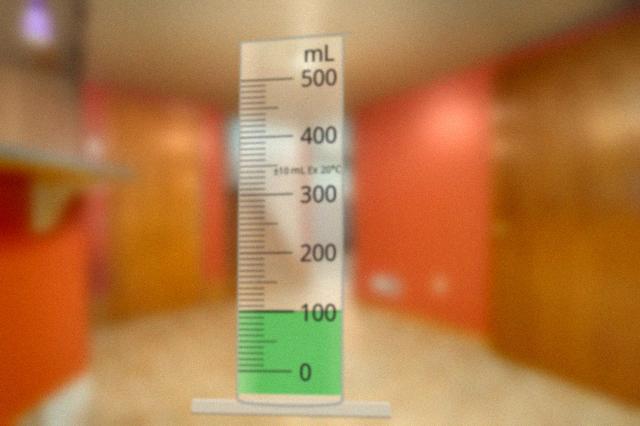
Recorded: 100 (mL)
